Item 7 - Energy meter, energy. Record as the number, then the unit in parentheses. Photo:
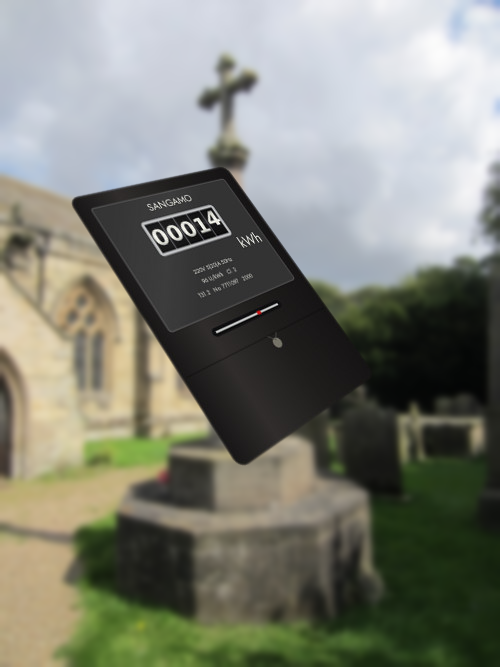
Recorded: 14 (kWh)
